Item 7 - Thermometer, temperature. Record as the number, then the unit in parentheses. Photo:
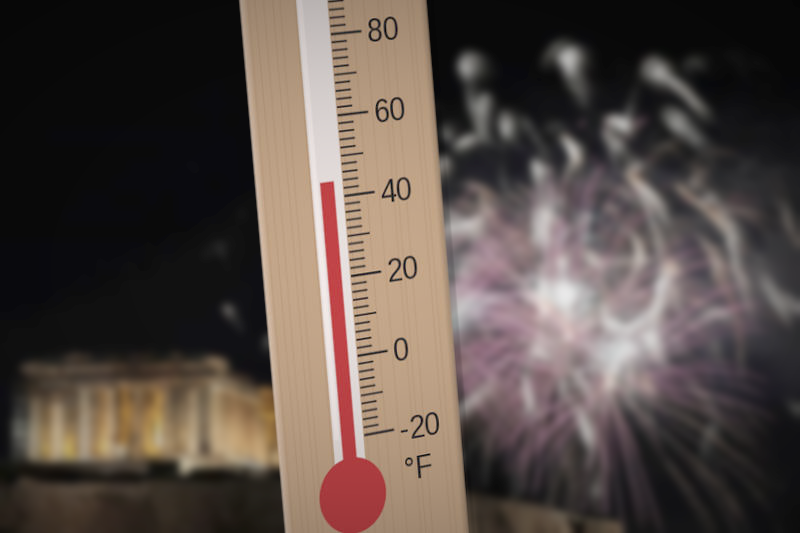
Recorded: 44 (°F)
